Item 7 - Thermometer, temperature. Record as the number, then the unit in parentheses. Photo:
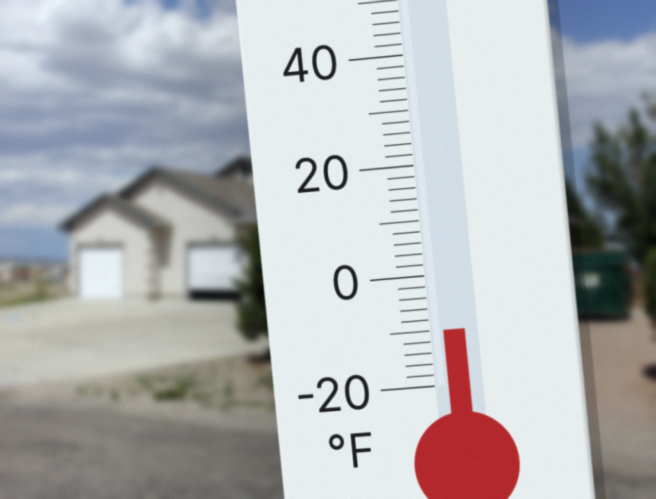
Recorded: -10 (°F)
